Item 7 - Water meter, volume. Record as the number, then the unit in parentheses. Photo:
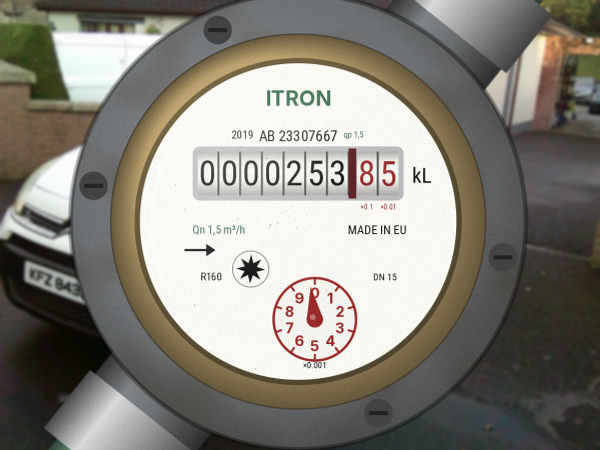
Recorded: 253.849 (kL)
